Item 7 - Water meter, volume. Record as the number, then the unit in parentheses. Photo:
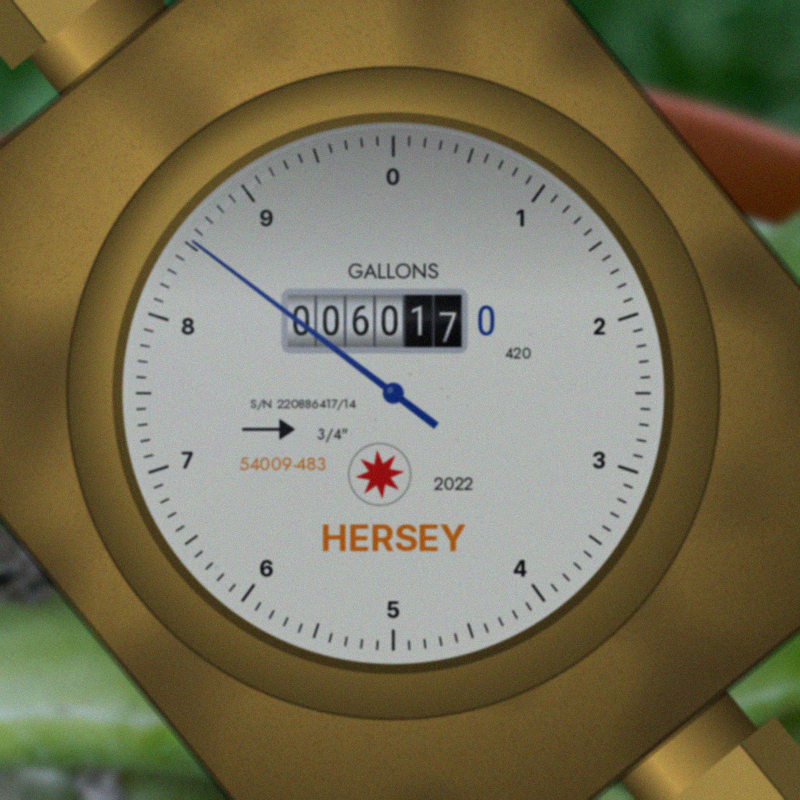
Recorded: 60168.5 (gal)
